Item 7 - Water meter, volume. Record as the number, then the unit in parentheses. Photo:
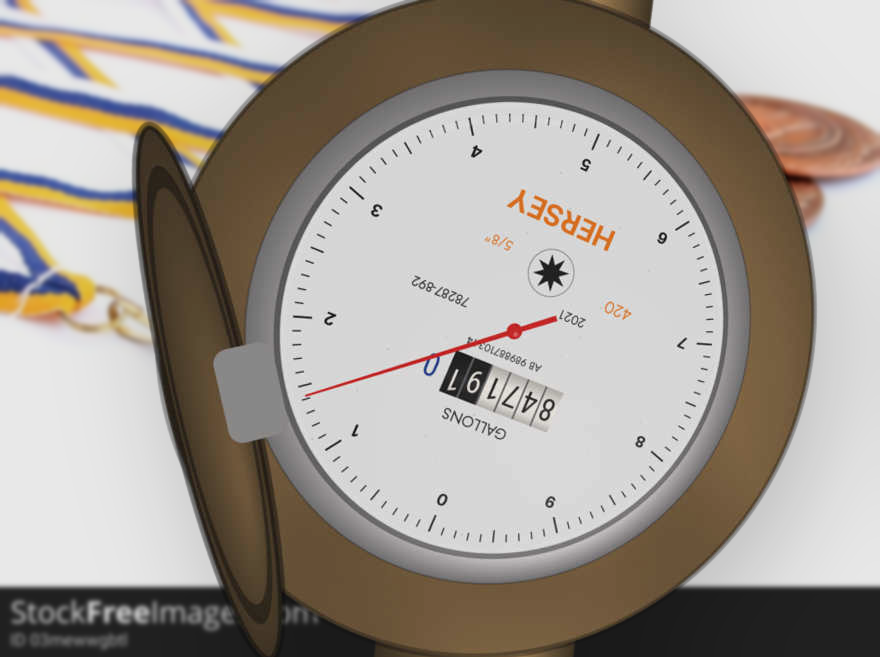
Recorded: 8471911.4 (gal)
